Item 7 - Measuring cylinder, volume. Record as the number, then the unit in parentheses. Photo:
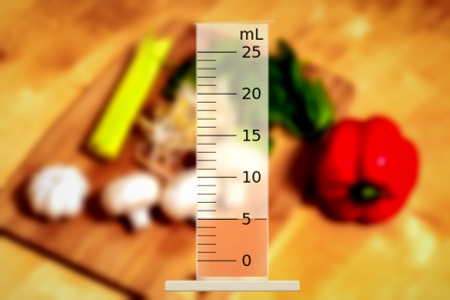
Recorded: 5 (mL)
